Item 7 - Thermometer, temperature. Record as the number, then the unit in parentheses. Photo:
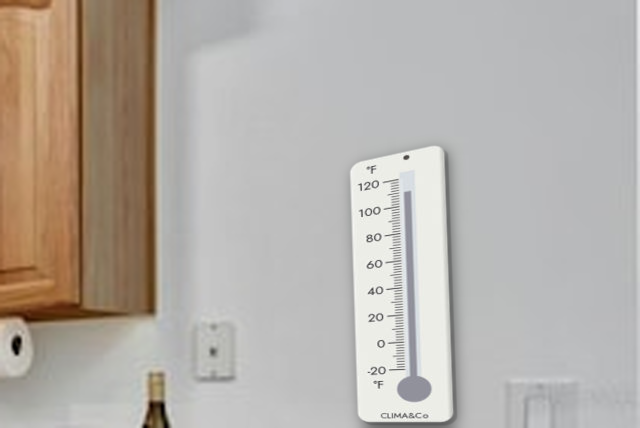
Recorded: 110 (°F)
